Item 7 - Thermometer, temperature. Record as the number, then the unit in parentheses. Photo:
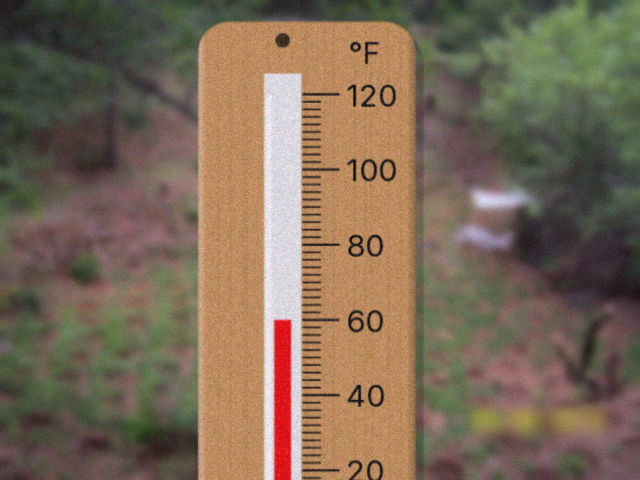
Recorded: 60 (°F)
